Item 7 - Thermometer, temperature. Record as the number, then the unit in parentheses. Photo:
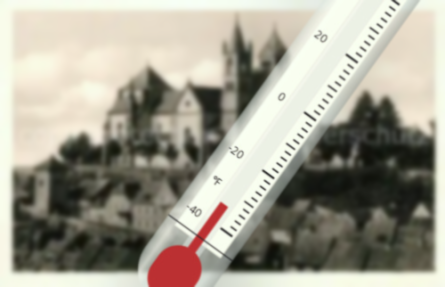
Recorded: -34 (°F)
